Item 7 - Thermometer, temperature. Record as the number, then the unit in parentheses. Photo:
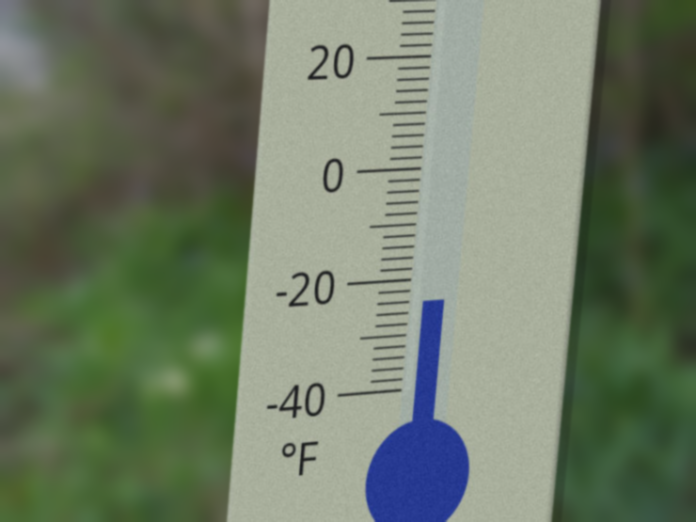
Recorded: -24 (°F)
